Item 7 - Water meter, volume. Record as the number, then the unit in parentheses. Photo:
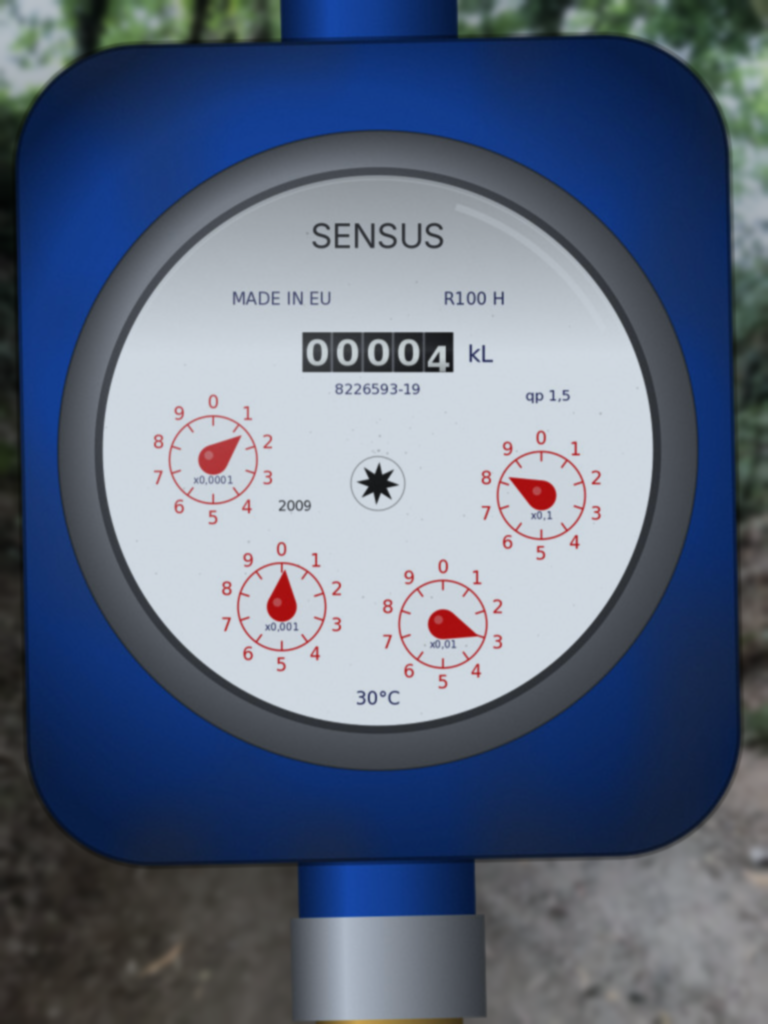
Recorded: 3.8301 (kL)
